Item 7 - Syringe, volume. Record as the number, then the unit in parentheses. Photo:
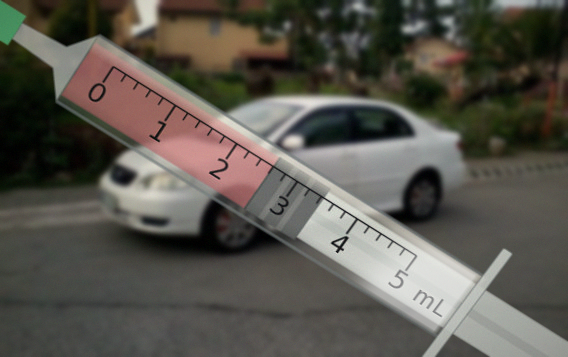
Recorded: 2.6 (mL)
